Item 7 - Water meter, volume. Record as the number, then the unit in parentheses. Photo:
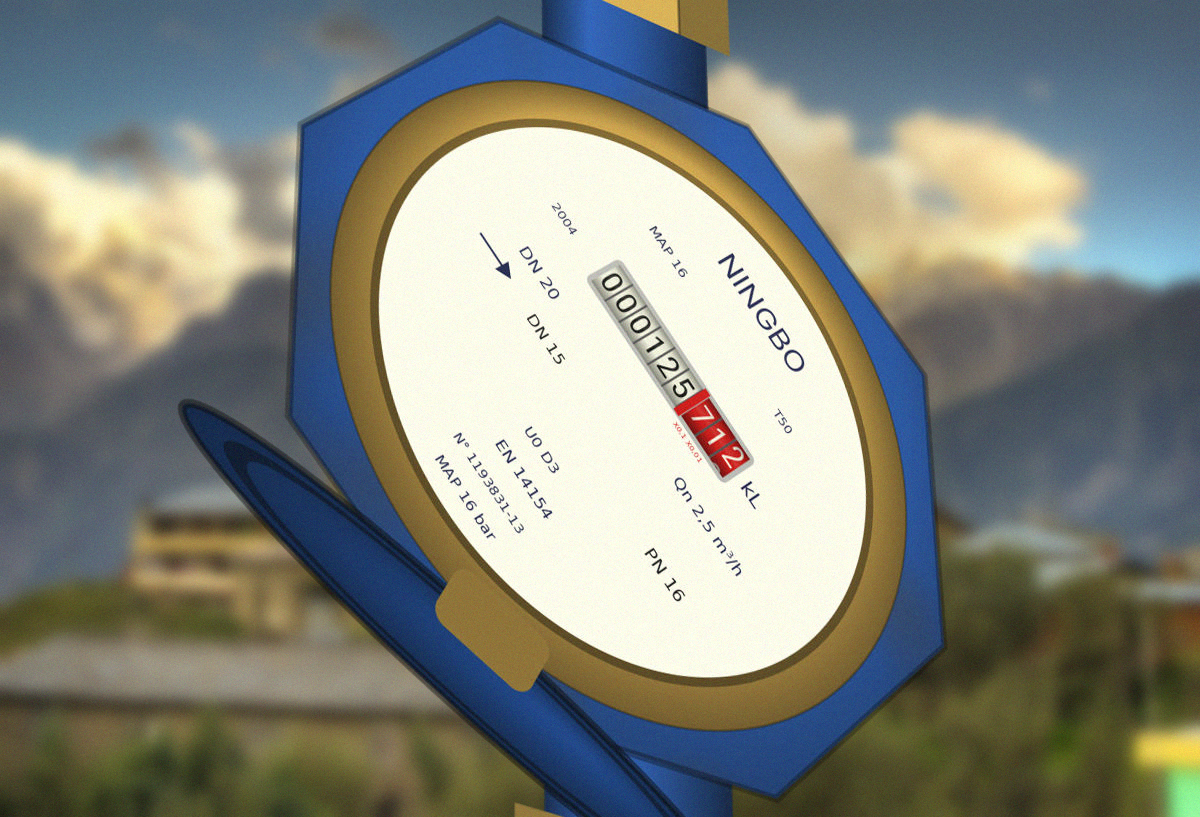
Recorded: 125.712 (kL)
